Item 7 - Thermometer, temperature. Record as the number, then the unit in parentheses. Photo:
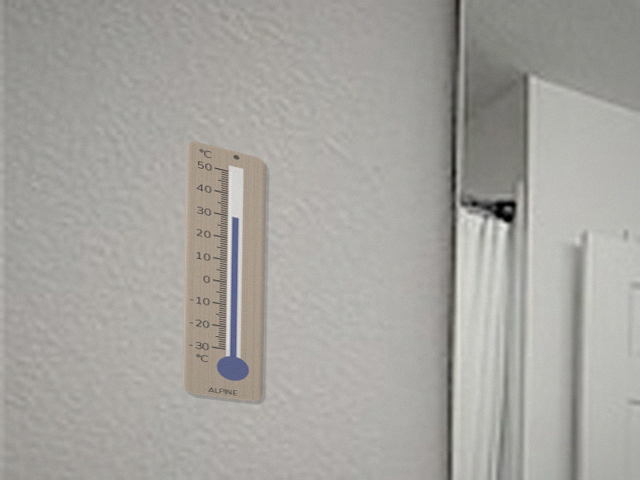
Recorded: 30 (°C)
